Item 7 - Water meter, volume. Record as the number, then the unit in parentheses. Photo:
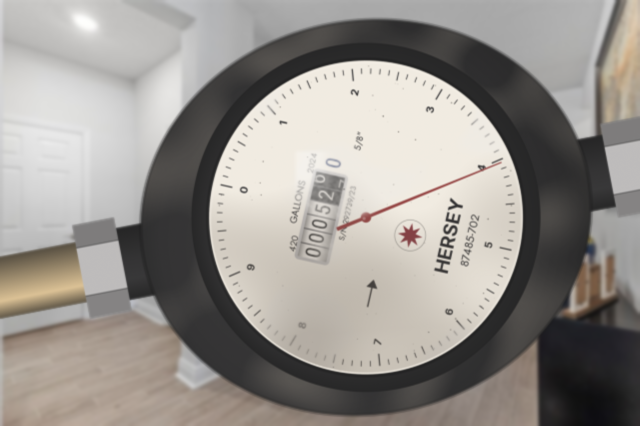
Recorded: 5264.0 (gal)
